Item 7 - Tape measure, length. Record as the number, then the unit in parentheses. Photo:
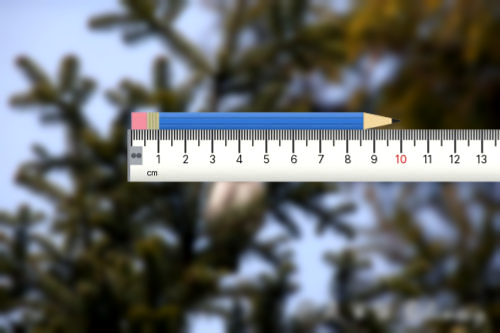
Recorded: 10 (cm)
